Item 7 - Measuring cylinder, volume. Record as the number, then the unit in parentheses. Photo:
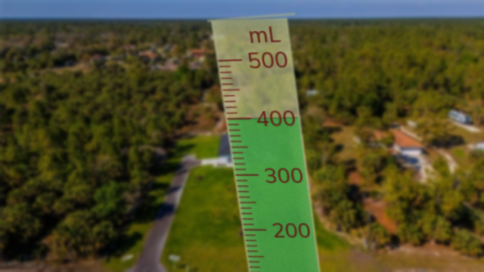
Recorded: 400 (mL)
